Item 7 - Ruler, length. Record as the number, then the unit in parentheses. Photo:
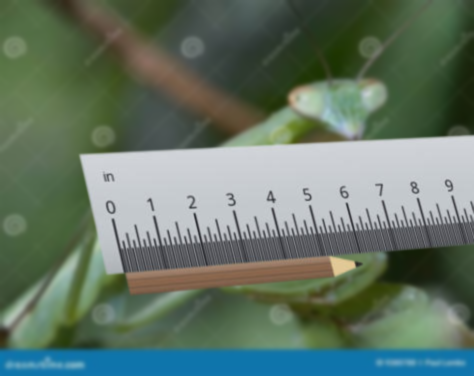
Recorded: 6 (in)
